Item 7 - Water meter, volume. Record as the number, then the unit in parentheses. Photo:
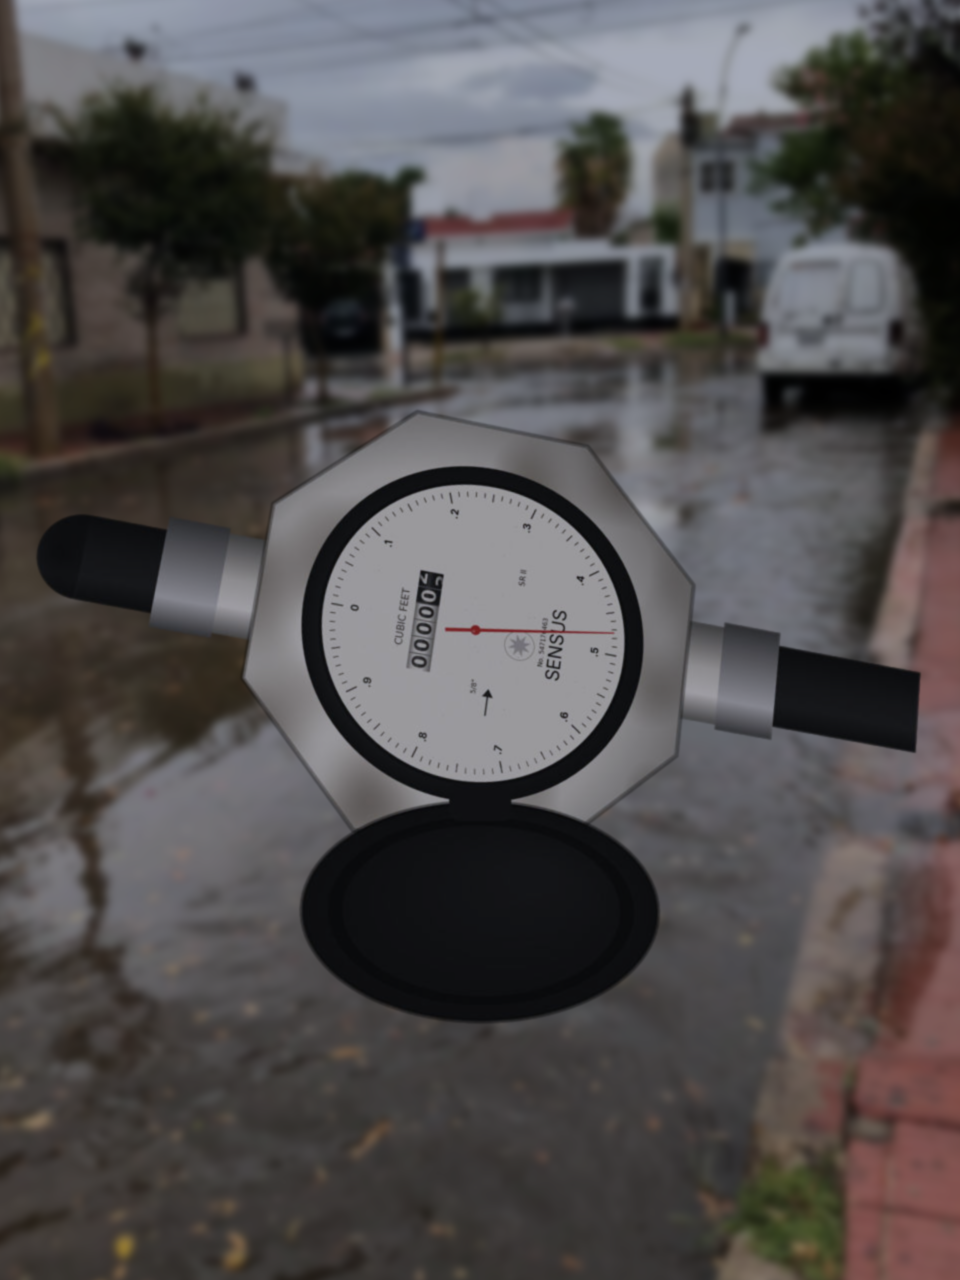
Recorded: 2.47 (ft³)
